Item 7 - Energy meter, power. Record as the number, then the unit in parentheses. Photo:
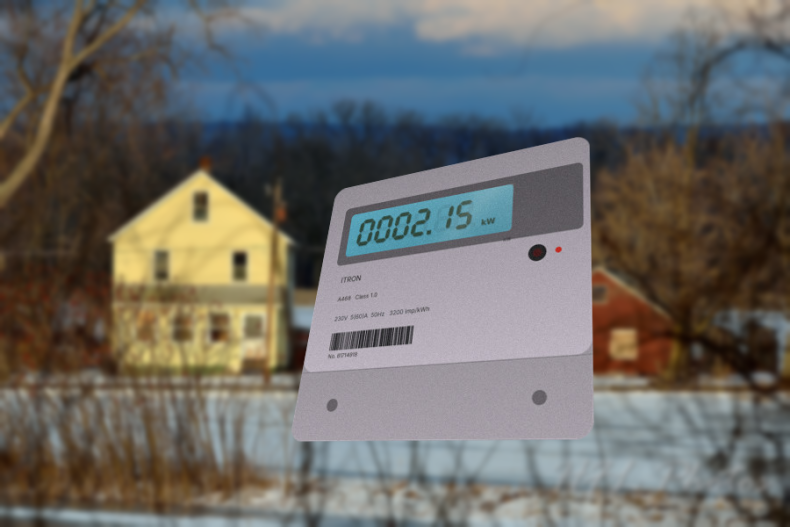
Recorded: 2.15 (kW)
